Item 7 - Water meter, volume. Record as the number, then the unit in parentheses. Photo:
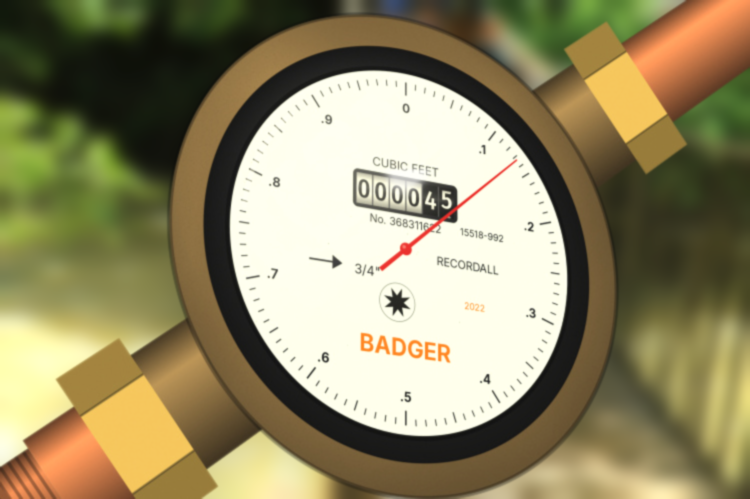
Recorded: 45.13 (ft³)
